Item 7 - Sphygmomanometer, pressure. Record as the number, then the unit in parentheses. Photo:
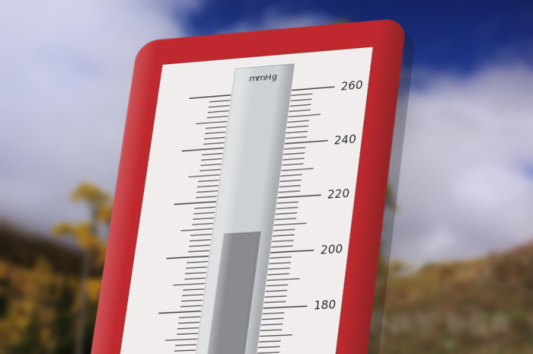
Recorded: 208 (mmHg)
